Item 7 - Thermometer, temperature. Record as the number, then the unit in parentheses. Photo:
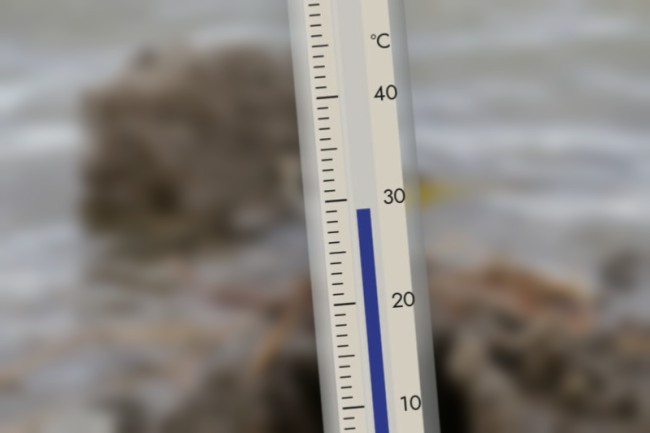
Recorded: 29 (°C)
